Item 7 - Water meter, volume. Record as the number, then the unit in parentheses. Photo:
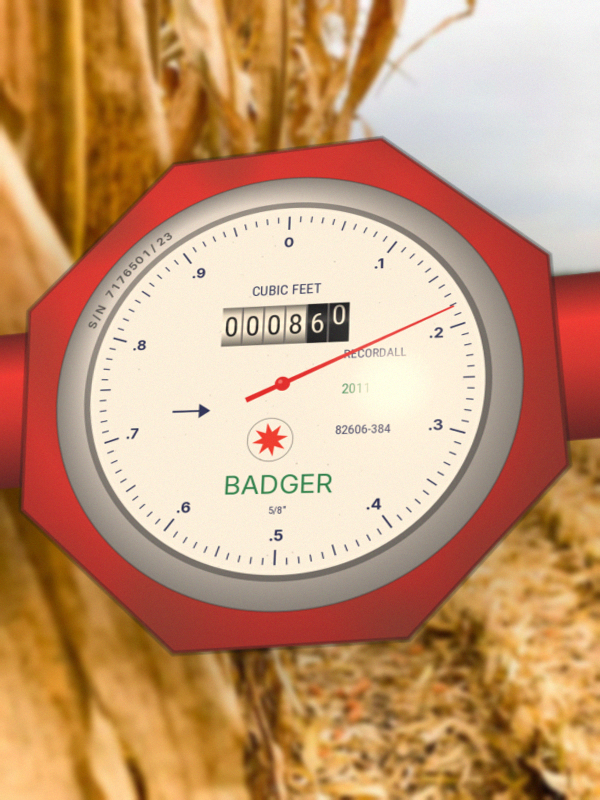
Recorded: 860.18 (ft³)
